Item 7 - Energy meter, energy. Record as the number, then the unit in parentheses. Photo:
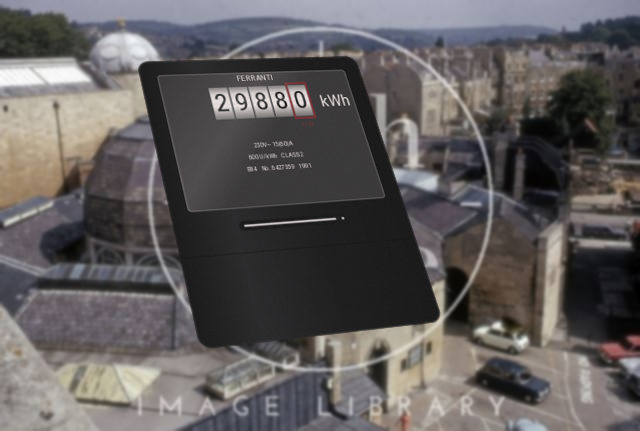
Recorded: 2988.0 (kWh)
